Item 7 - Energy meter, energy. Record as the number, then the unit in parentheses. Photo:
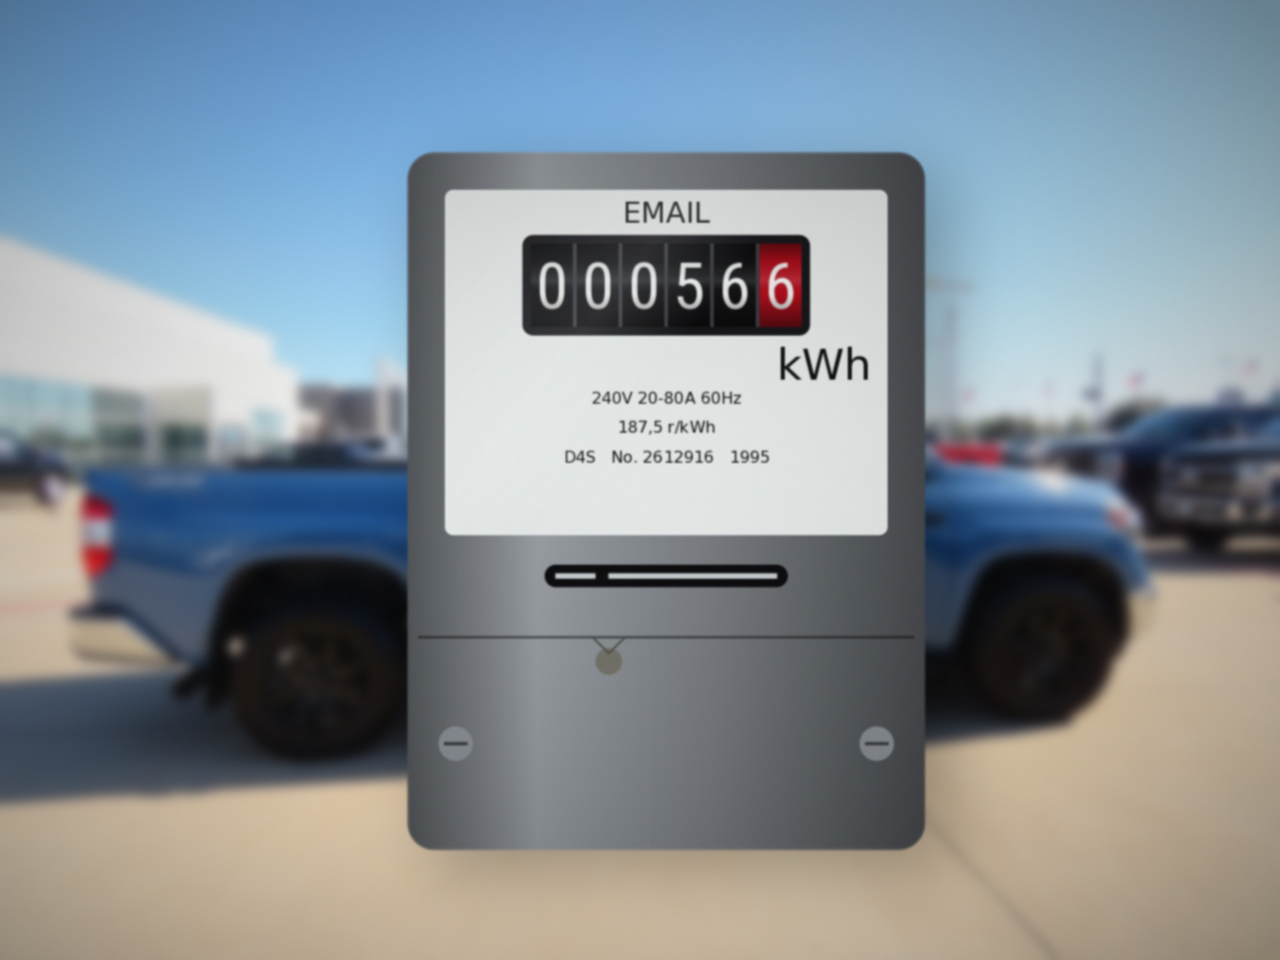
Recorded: 56.6 (kWh)
